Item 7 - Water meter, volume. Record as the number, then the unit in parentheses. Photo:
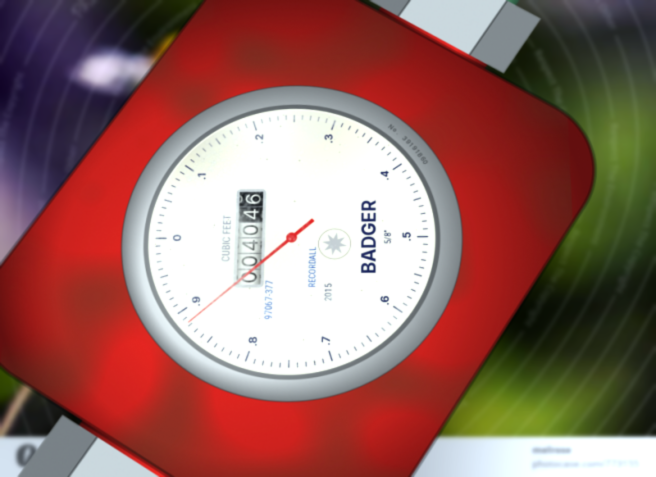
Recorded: 4045.88 (ft³)
